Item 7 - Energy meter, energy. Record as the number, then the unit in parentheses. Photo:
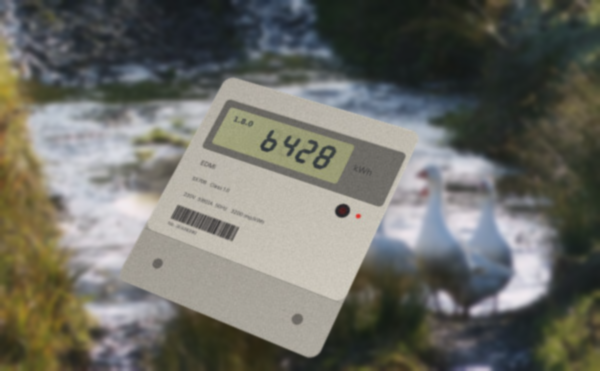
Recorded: 6428 (kWh)
